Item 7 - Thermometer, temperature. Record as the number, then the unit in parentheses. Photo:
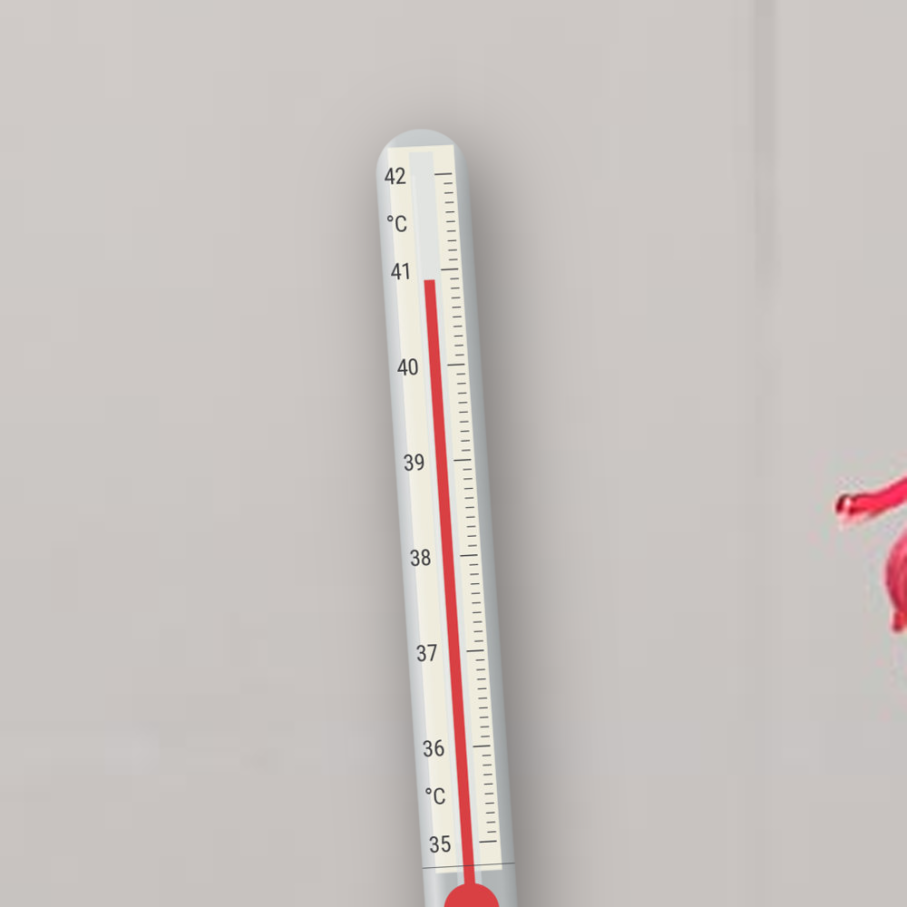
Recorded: 40.9 (°C)
